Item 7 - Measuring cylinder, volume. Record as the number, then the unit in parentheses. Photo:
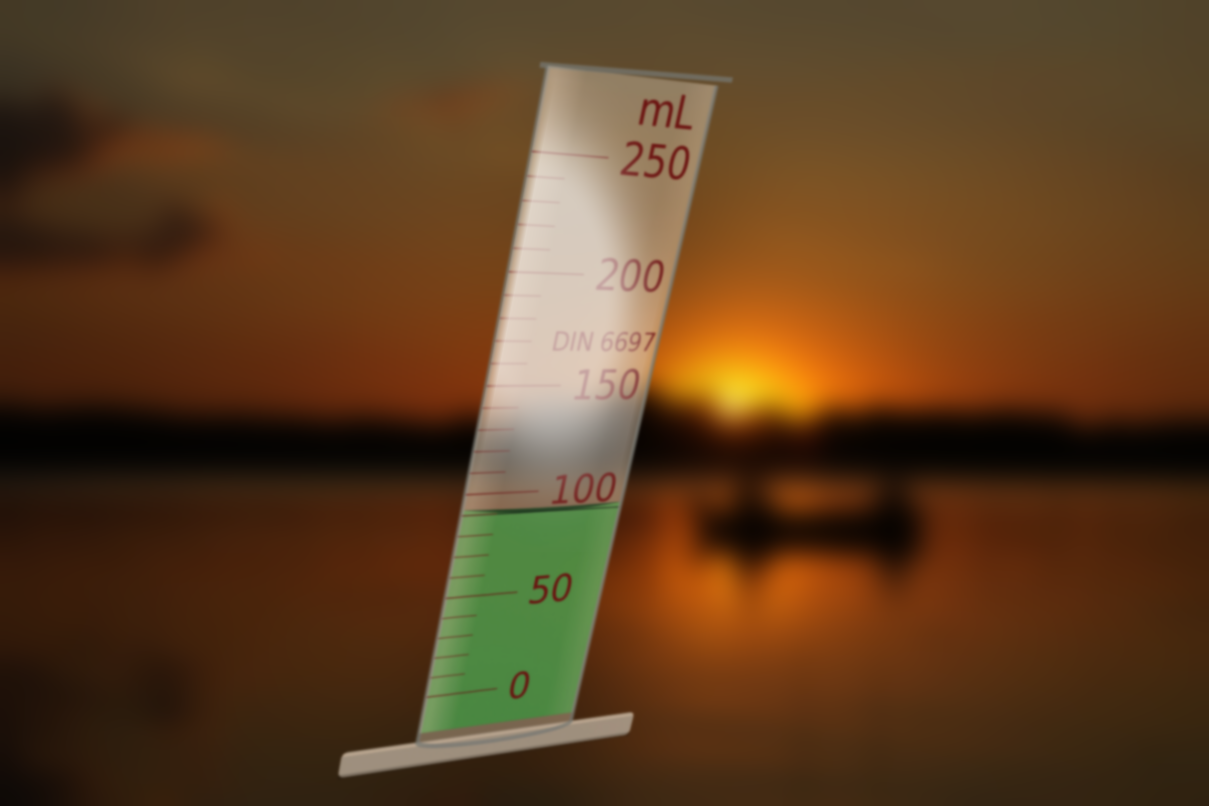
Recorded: 90 (mL)
